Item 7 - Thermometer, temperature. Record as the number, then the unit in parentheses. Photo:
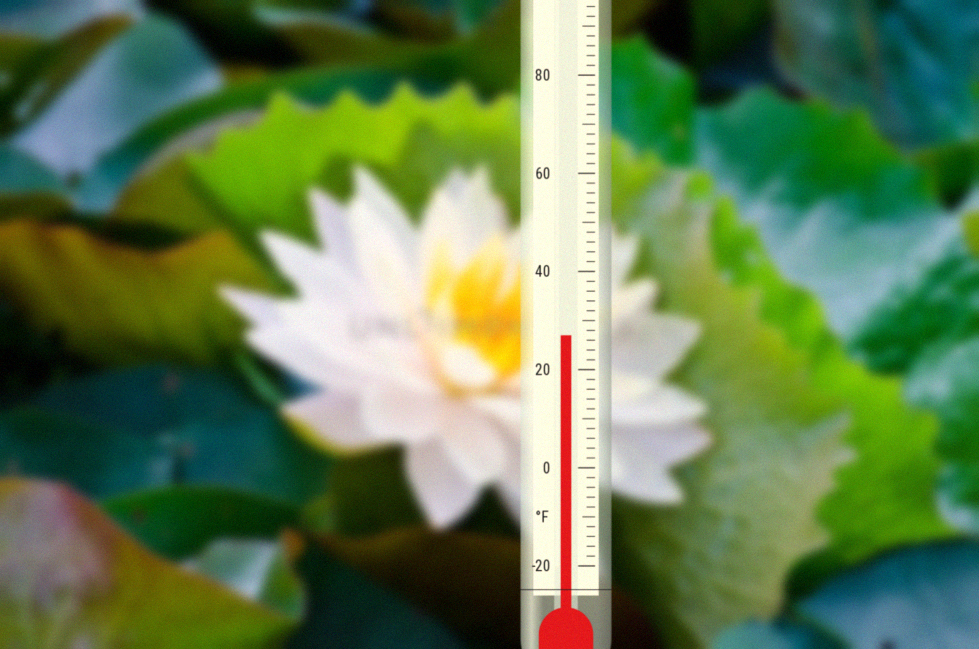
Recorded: 27 (°F)
